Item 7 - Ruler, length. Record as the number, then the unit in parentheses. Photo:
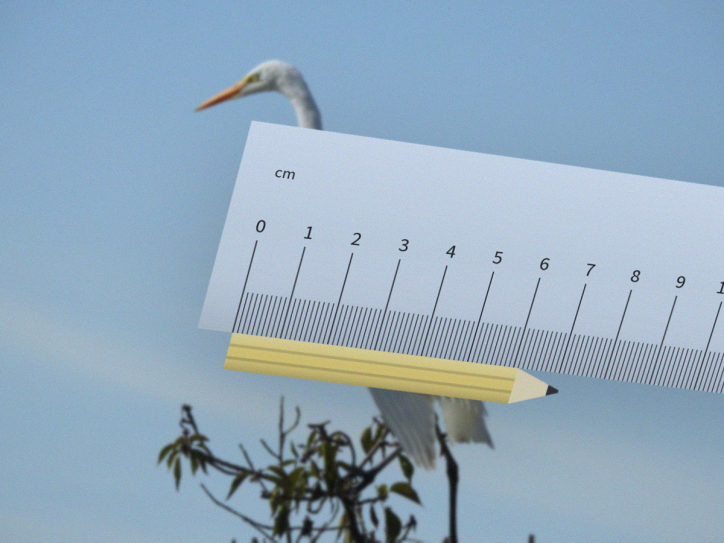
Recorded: 7.1 (cm)
